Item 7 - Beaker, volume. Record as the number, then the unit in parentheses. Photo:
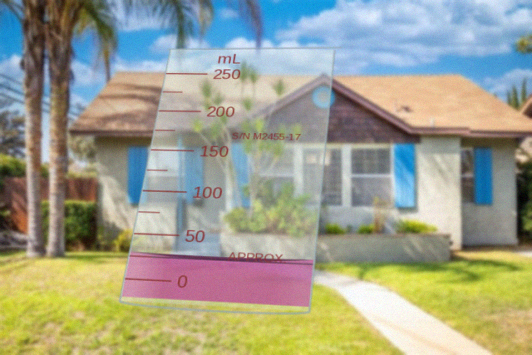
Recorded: 25 (mL)
